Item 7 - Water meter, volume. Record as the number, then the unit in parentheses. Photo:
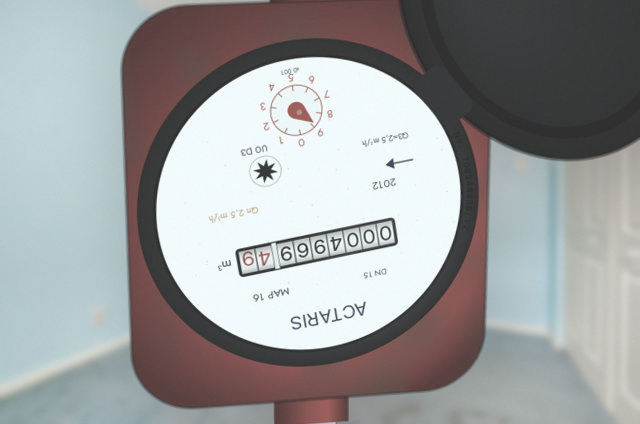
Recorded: 4969.488 (m³)
